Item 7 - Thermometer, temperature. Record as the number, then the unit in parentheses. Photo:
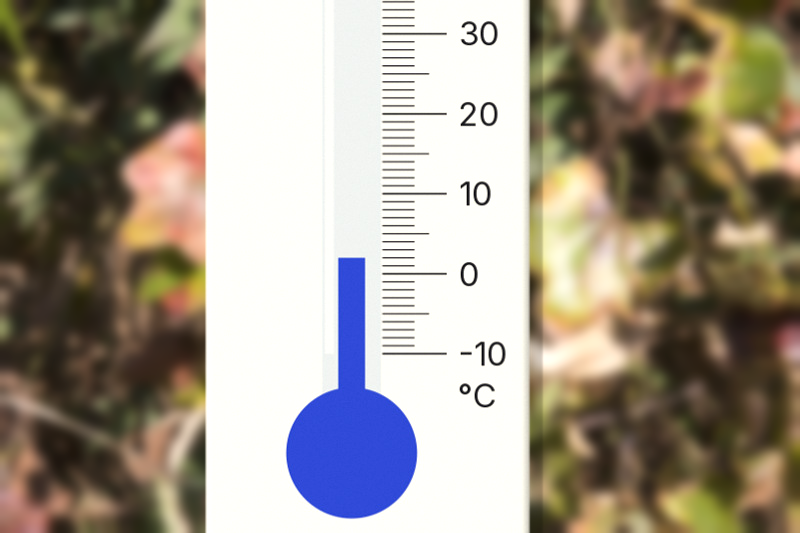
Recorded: 2 (°C)
